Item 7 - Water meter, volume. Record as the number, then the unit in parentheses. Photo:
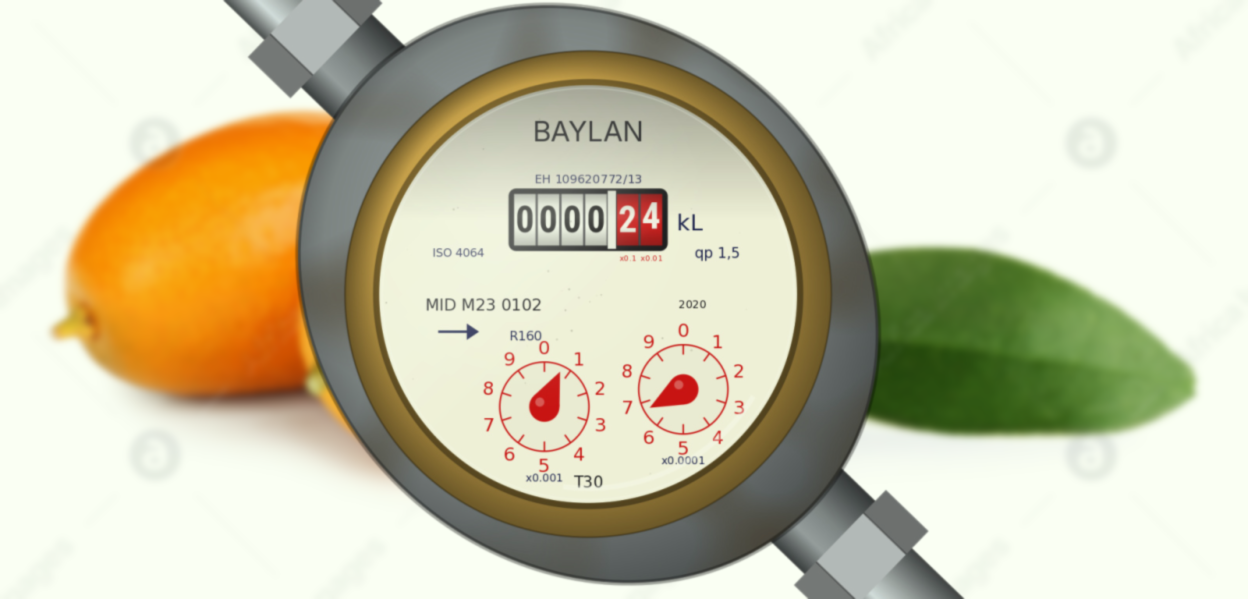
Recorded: 0.2406 (kL)
